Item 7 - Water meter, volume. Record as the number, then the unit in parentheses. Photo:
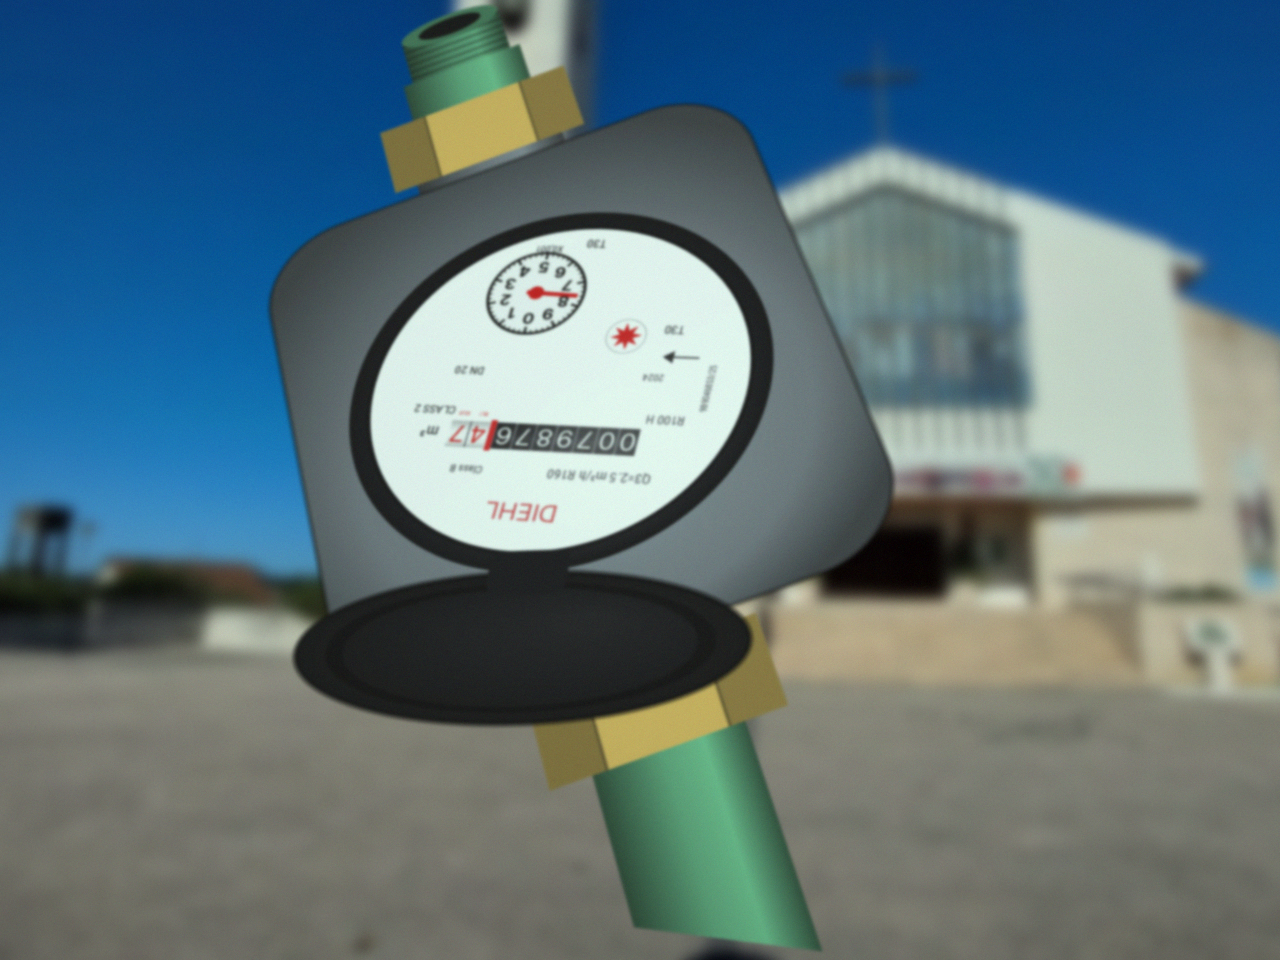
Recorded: 79876.477 (m³)
